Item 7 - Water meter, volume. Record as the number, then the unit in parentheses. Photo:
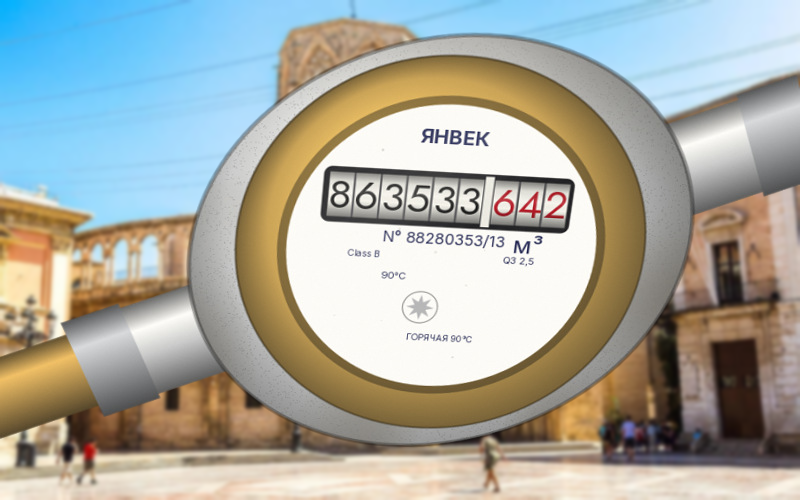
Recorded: 863533.642 (m³)
